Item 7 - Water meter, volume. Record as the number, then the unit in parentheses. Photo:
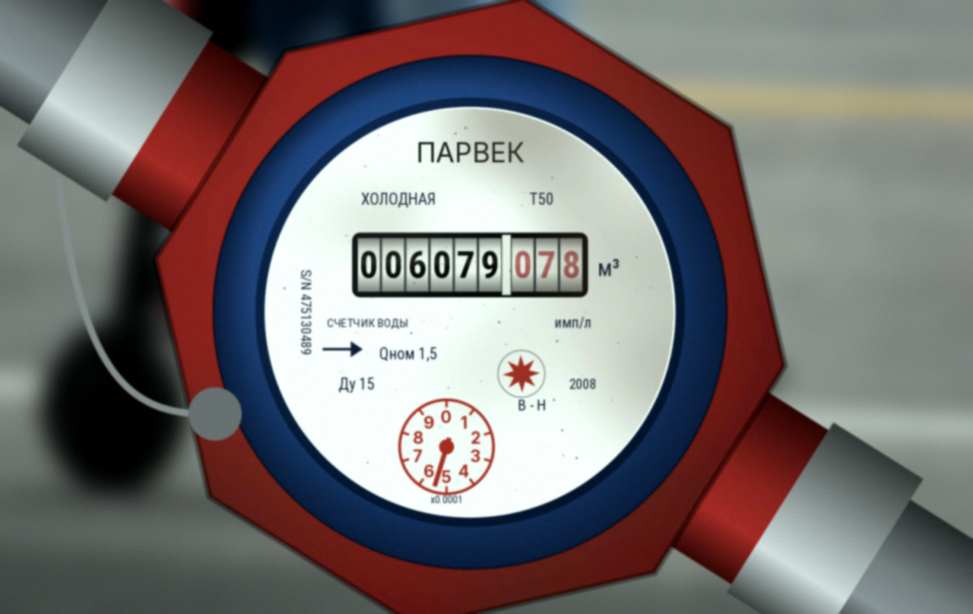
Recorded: 6079.0785 (m³)
